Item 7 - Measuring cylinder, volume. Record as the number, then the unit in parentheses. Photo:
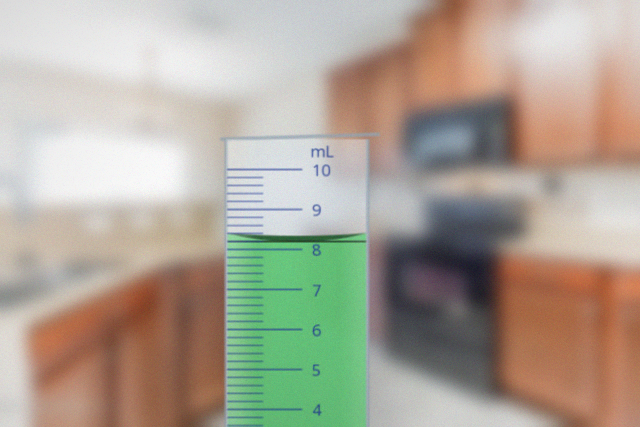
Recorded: 8.2 (mL)
